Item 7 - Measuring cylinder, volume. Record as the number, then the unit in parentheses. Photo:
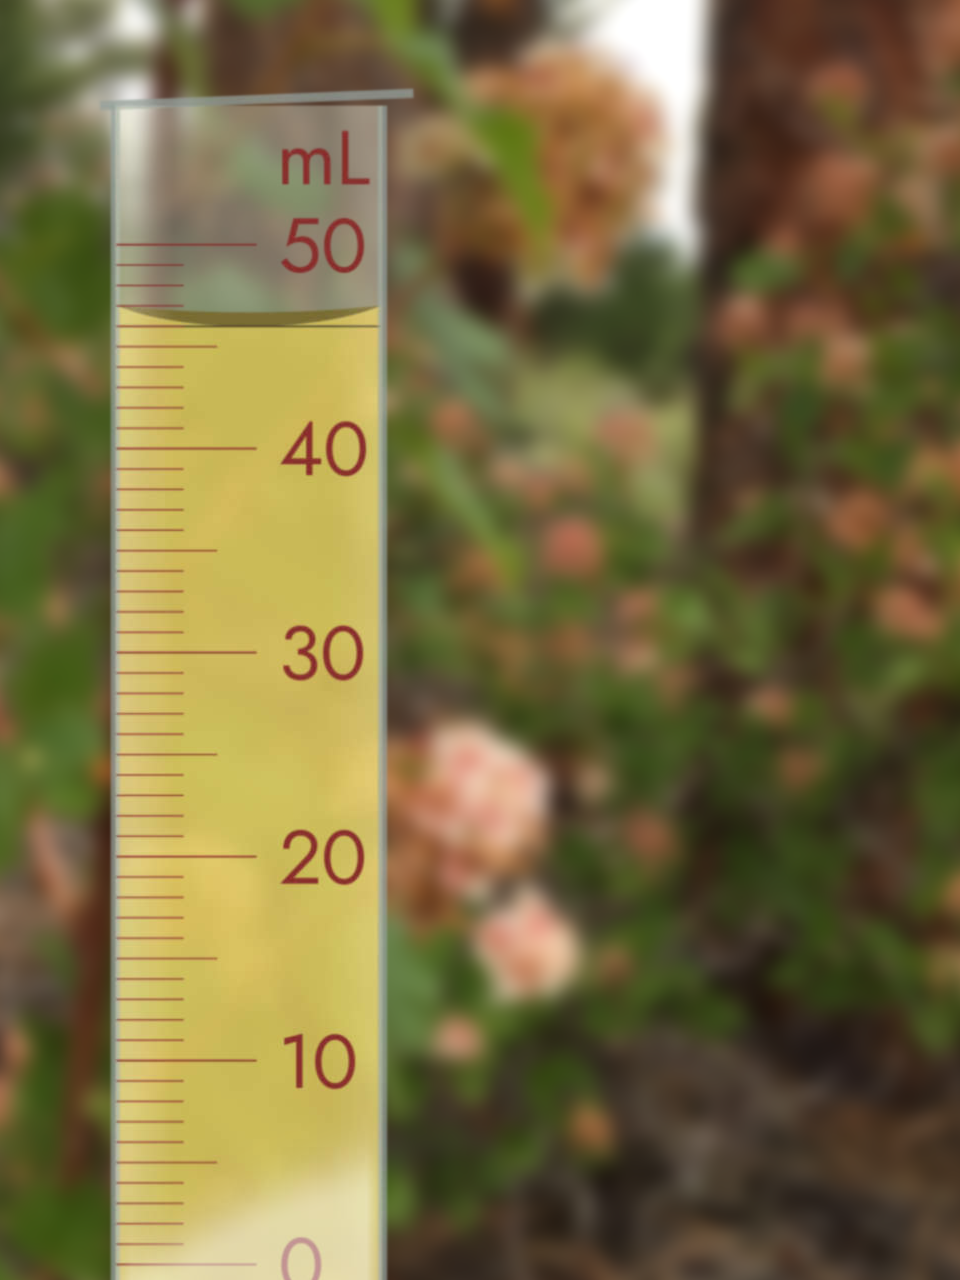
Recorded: 46 (mL)
